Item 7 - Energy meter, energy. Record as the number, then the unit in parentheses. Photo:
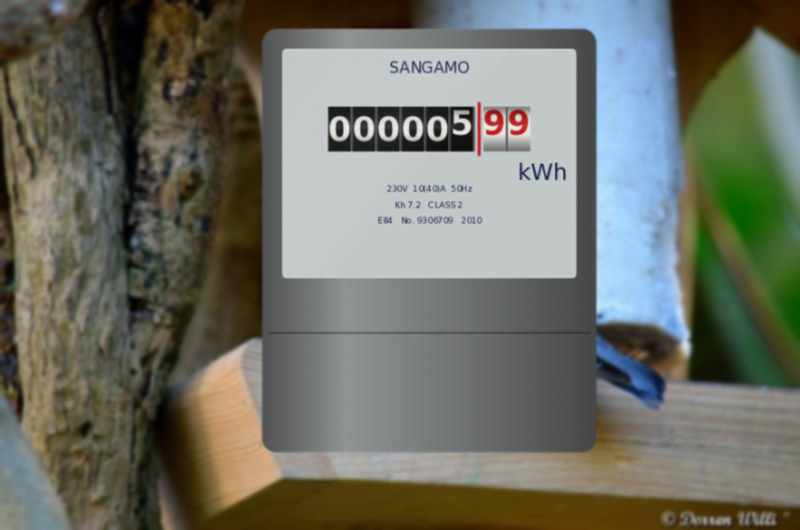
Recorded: 5.99 (kWh)
